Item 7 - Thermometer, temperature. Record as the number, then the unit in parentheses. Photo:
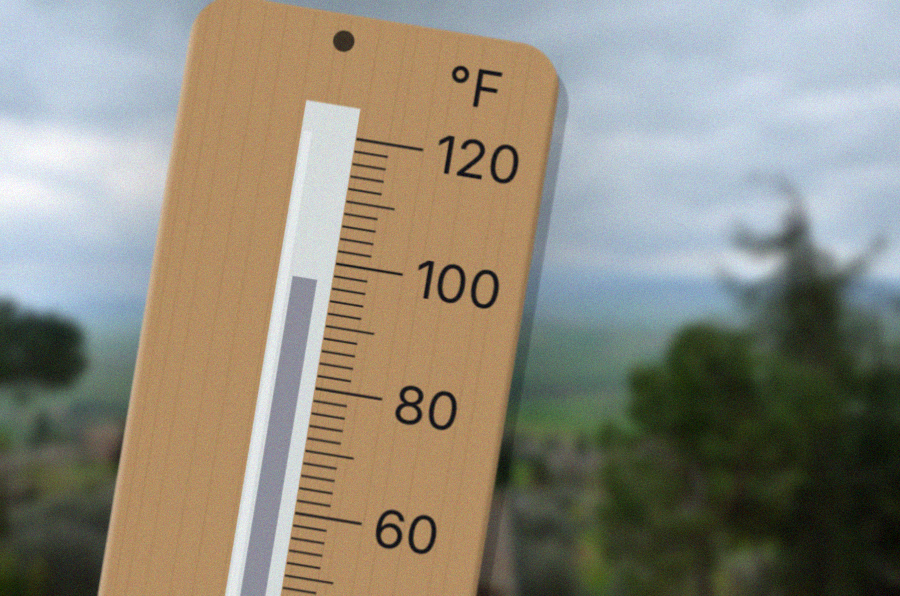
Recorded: 97 (°F)
